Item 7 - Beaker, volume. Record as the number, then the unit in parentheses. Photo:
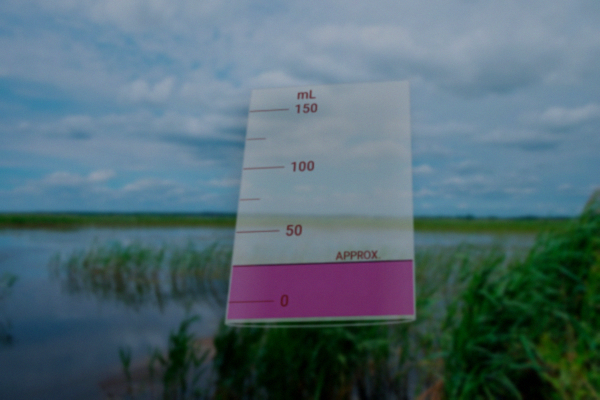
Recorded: 25 (mL)
